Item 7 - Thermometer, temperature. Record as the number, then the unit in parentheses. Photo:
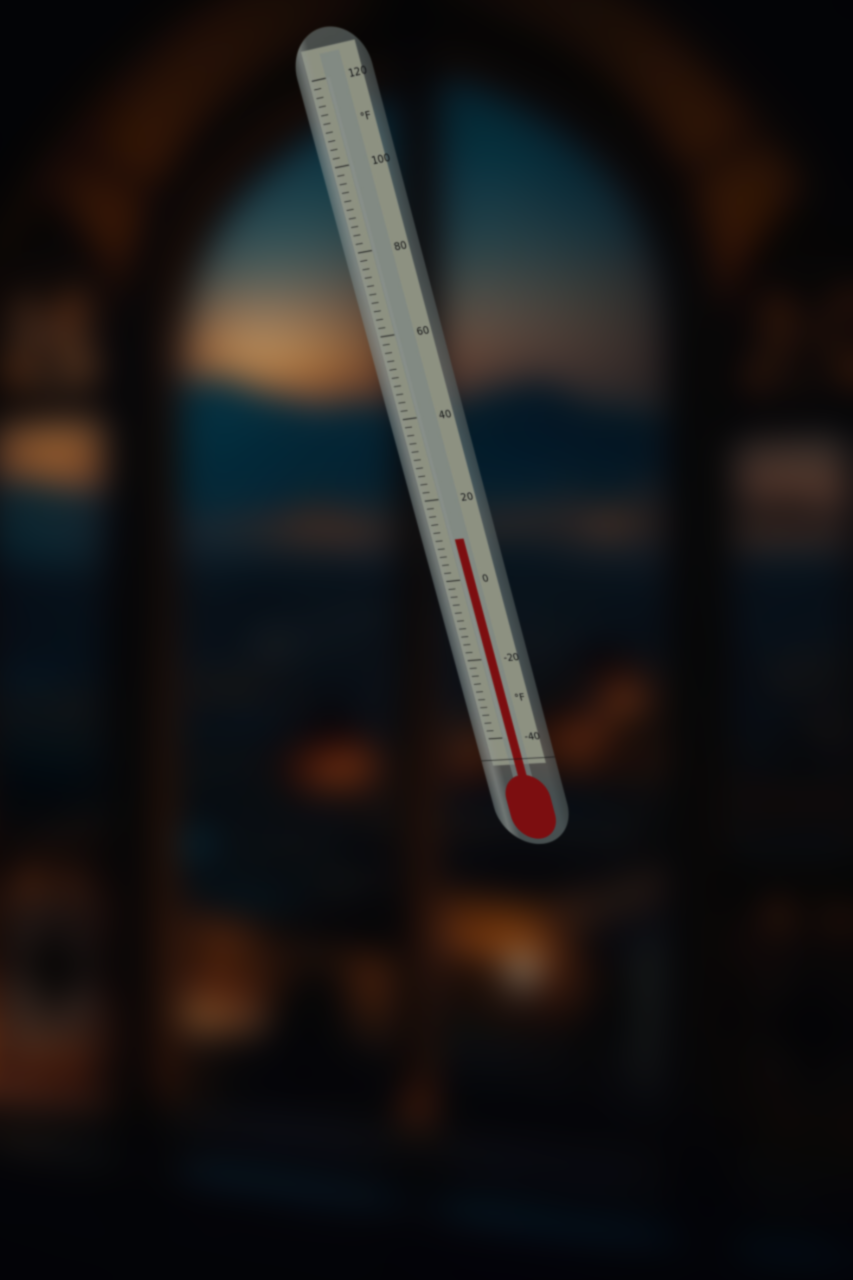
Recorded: 10 (°F)
